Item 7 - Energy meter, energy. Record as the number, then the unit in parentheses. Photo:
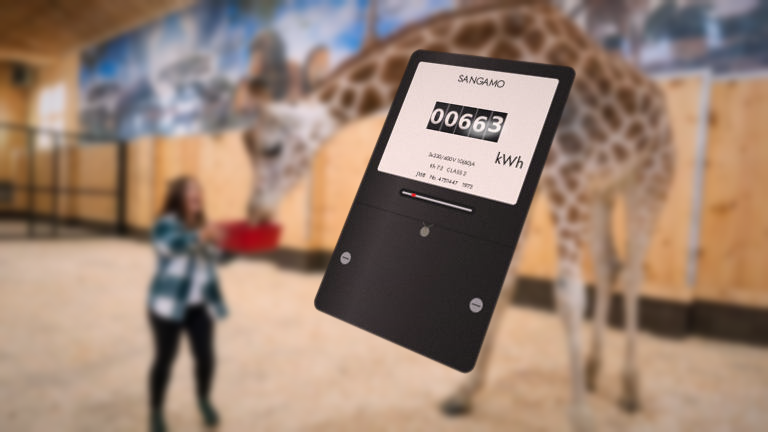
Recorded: 663 (kWh)
